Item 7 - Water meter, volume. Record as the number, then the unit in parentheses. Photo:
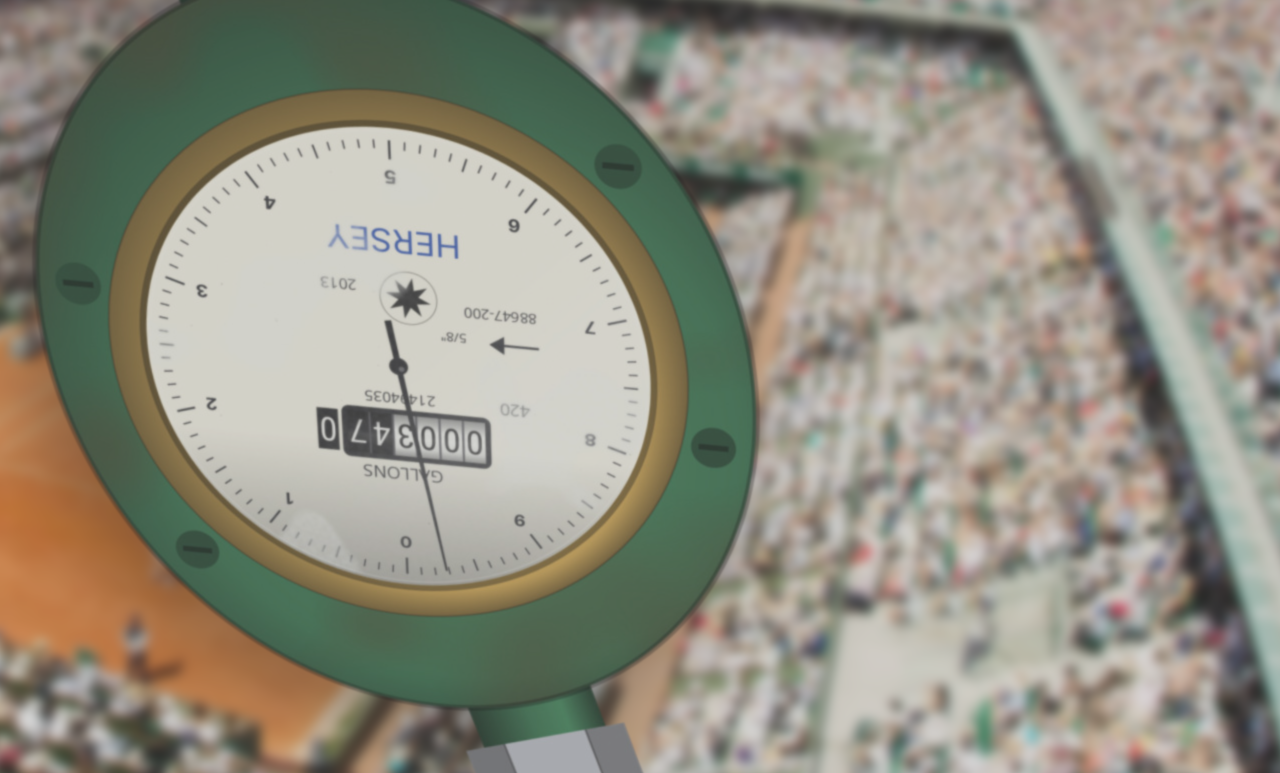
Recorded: 3469.7 (gal)
